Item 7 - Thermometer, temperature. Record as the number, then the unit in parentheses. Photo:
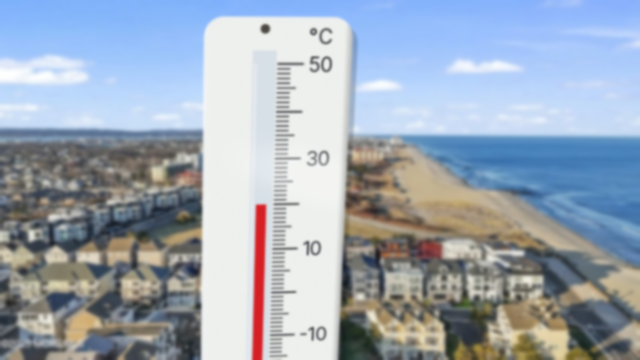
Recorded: 20 (°C)
